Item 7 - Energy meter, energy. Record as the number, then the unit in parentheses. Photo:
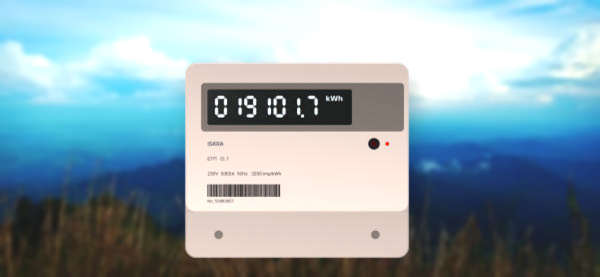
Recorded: 19101.7 (kWh)
